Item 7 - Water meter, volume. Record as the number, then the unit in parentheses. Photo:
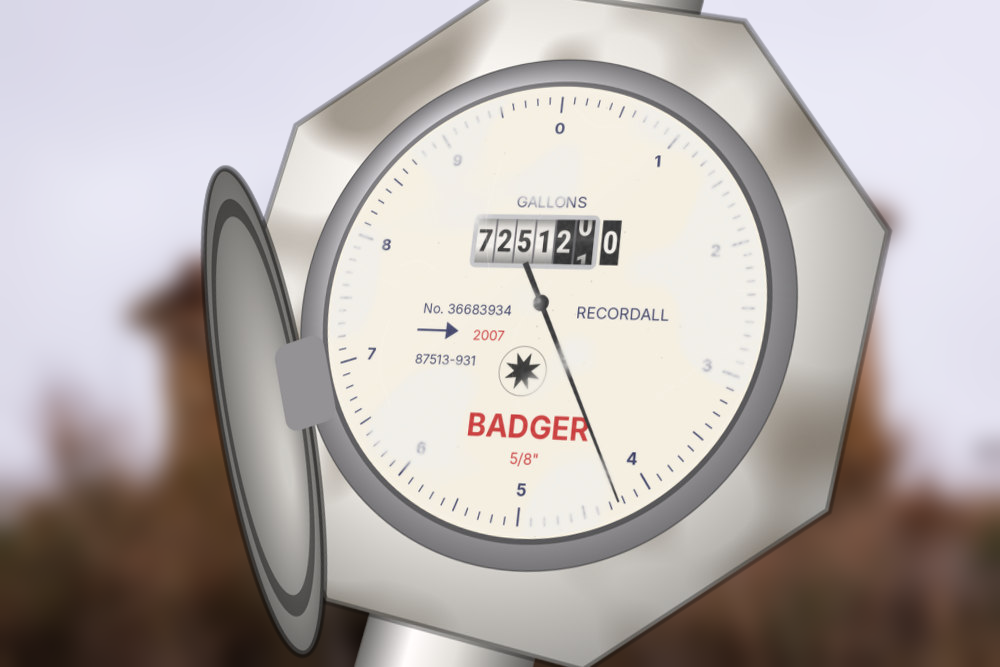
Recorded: 7251204.2 (gal)
